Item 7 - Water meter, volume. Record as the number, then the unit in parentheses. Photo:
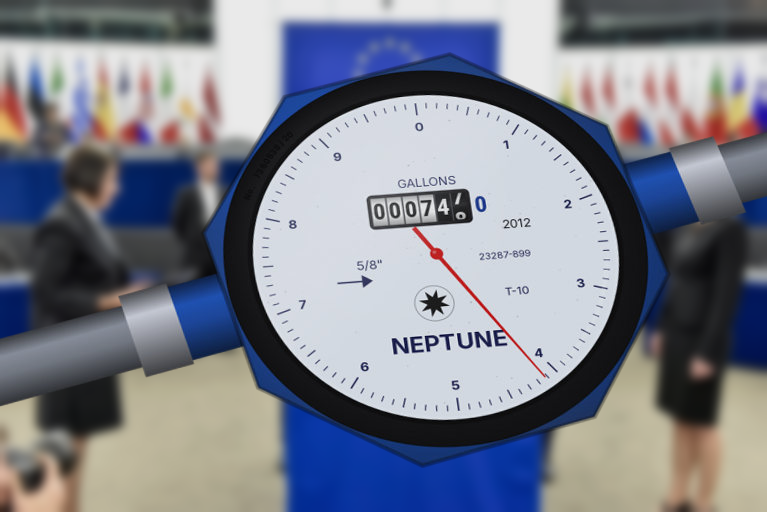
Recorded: 7474.1 (gal)
